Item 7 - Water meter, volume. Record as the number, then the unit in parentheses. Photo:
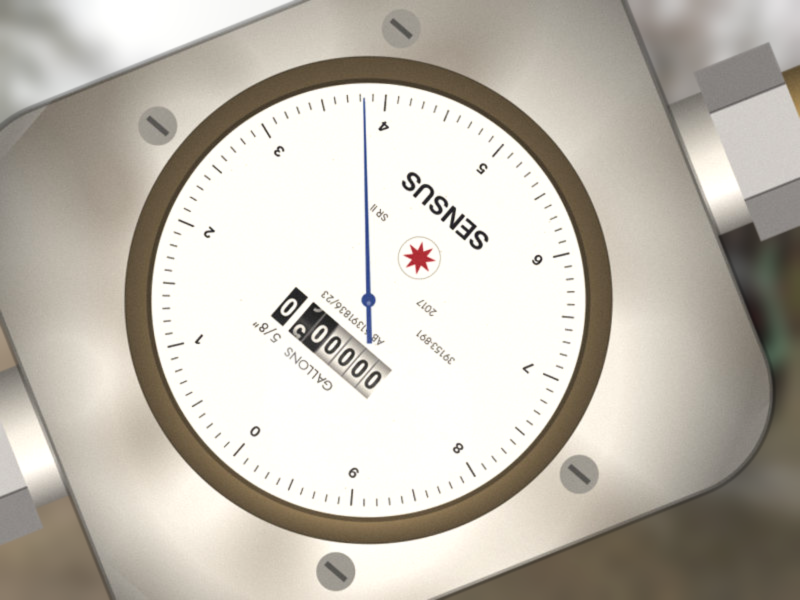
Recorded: 53.8 (gal)
